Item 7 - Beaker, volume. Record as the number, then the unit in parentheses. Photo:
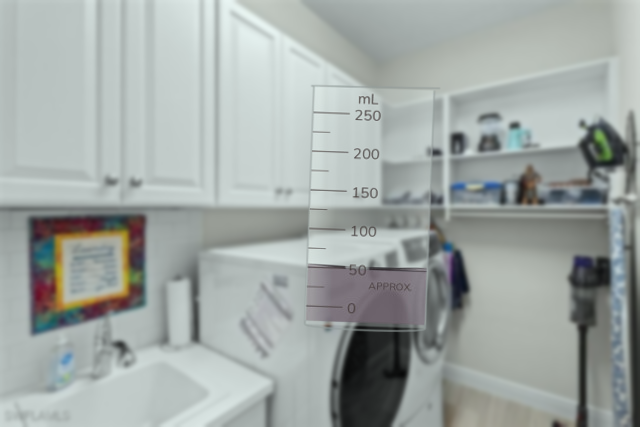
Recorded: 50 (mL)
